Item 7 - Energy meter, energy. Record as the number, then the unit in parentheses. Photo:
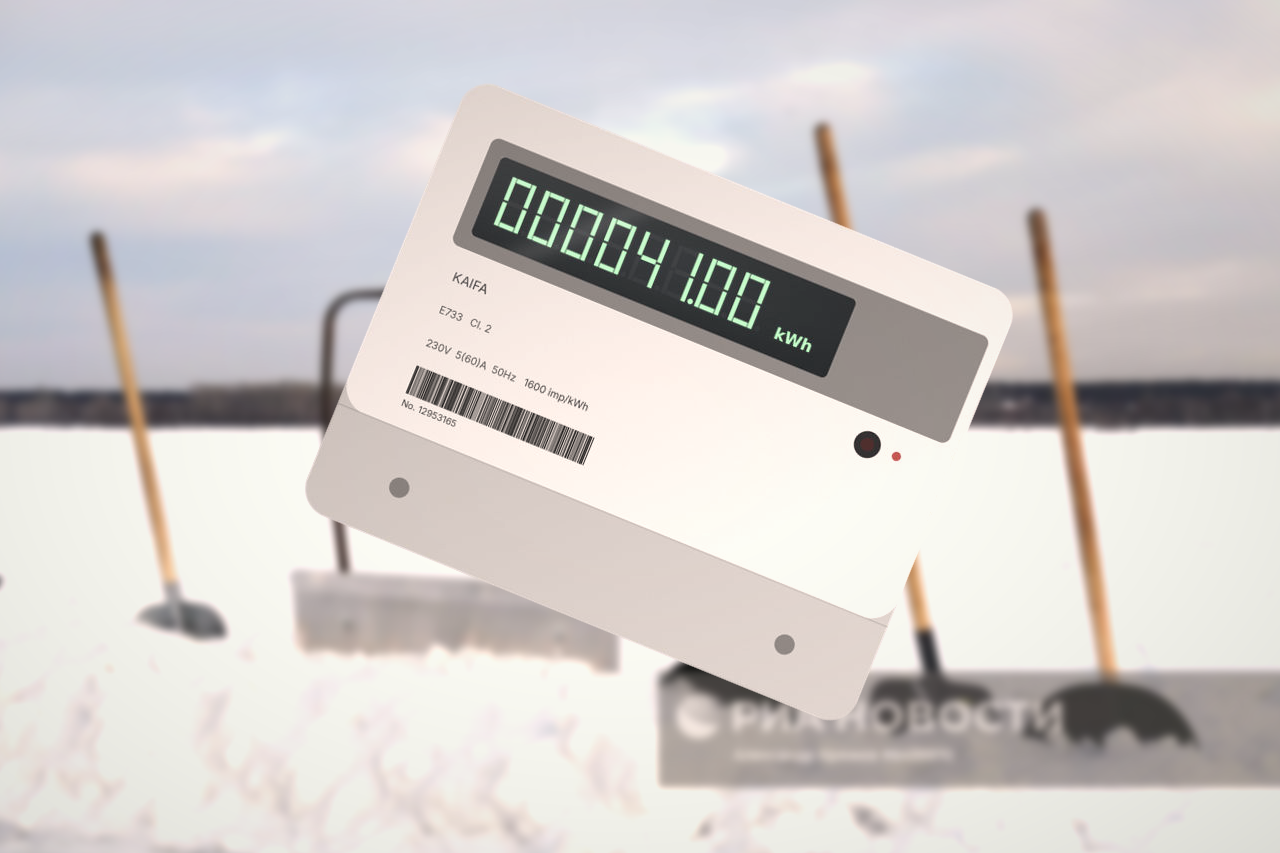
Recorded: 41.00 (kWh)
